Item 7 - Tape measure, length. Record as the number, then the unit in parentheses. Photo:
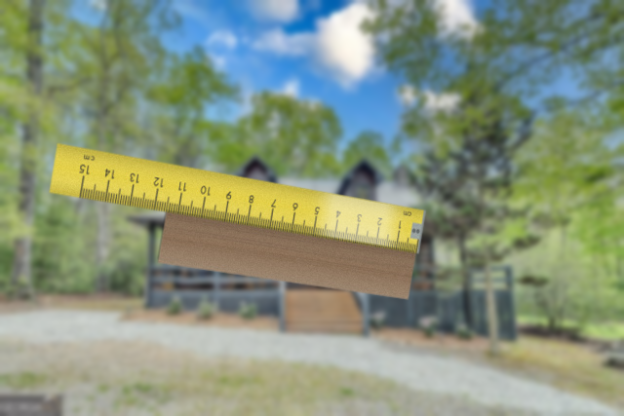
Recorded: 11.5 (cm)
